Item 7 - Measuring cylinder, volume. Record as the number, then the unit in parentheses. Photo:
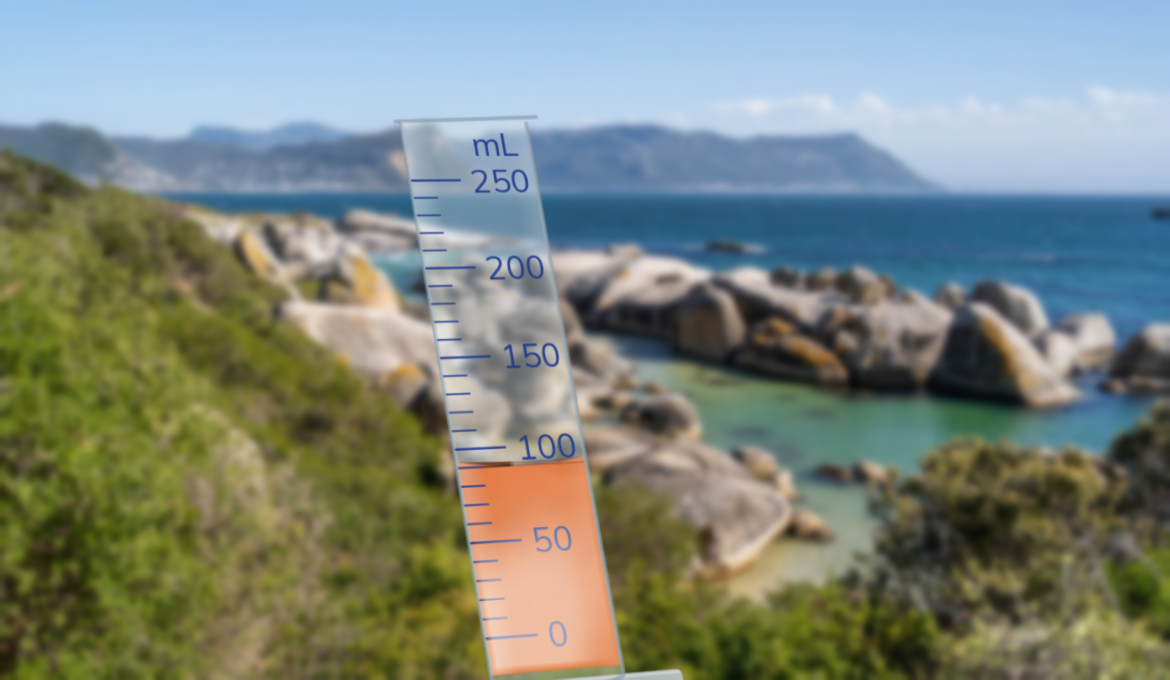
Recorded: 90 (mL)
